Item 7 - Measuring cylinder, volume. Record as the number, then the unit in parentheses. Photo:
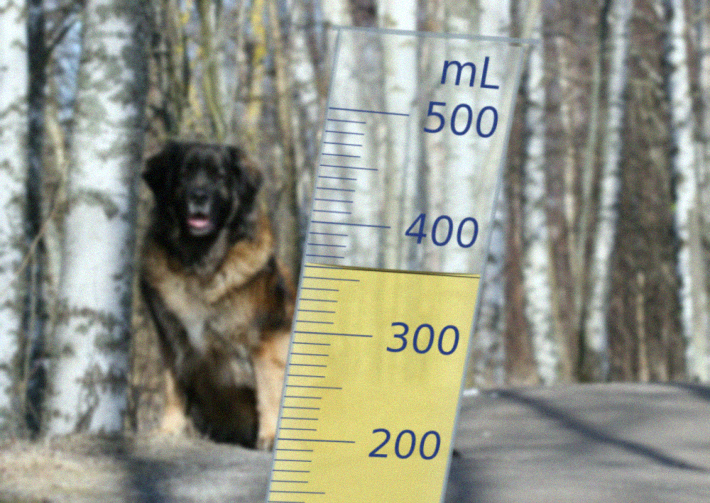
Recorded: 360 (mL)
